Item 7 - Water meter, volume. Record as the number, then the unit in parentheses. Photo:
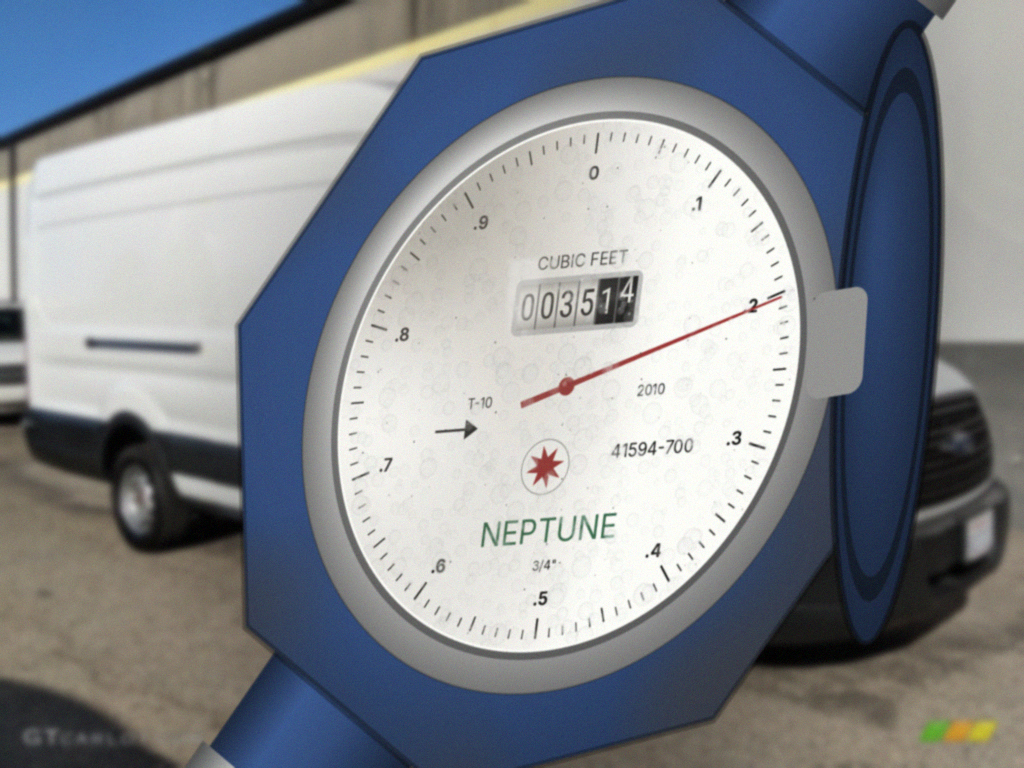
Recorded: 3514.20 (ft³)
